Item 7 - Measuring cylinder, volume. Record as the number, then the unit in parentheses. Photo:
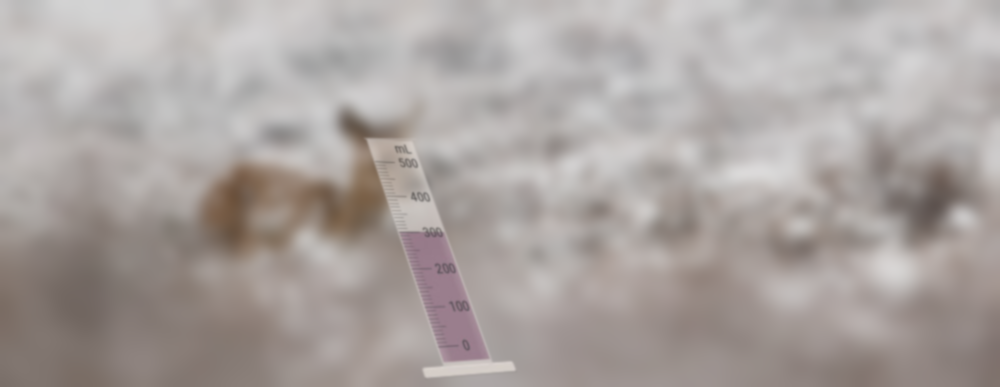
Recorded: 300 (mL)
